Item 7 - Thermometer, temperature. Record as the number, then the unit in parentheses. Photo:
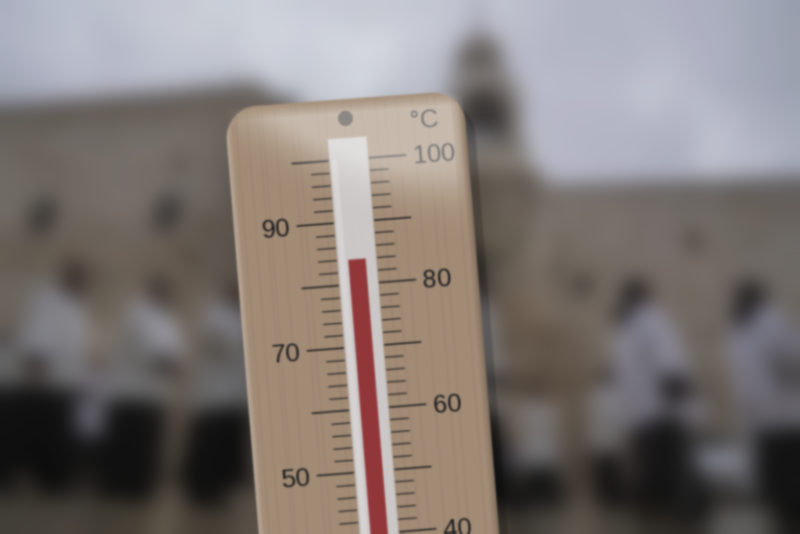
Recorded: 84 (°C)
